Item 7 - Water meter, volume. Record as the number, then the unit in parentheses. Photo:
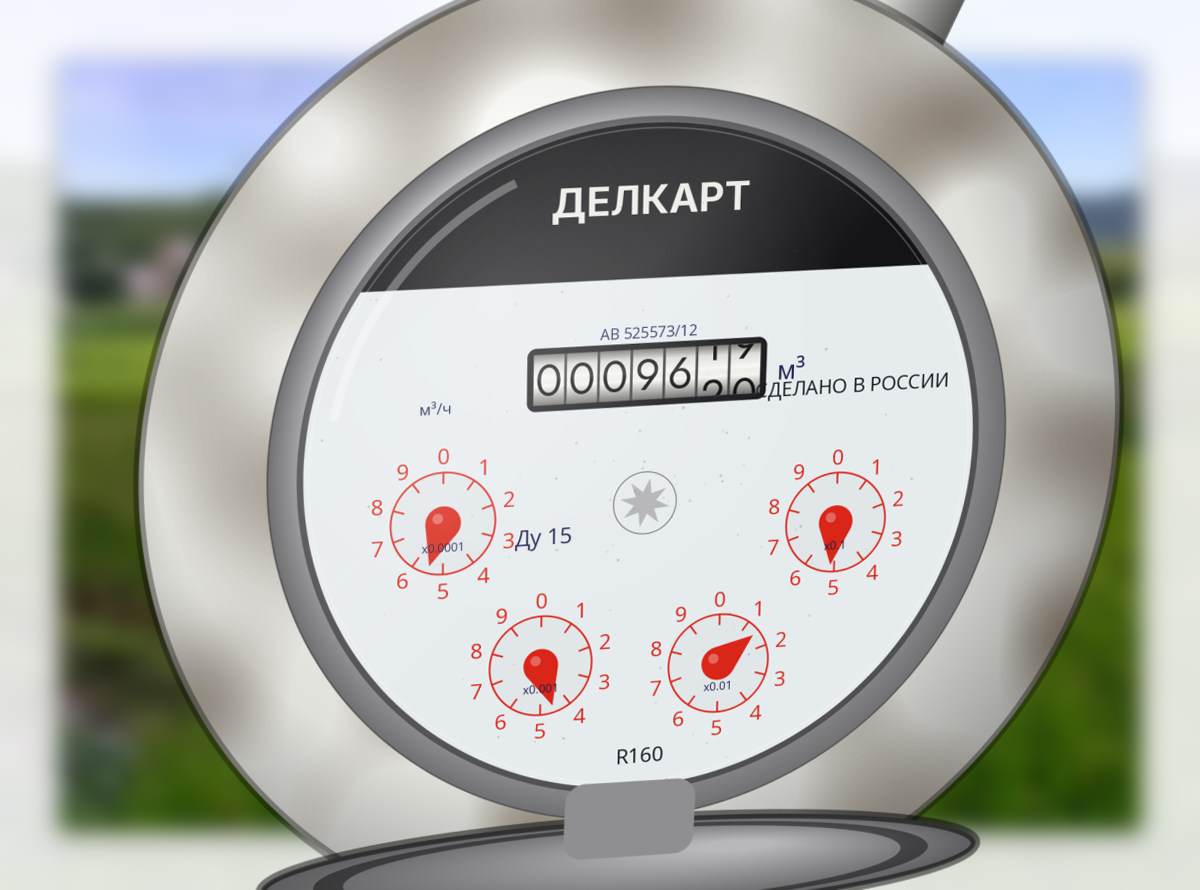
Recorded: 9619.5145 (m³)
